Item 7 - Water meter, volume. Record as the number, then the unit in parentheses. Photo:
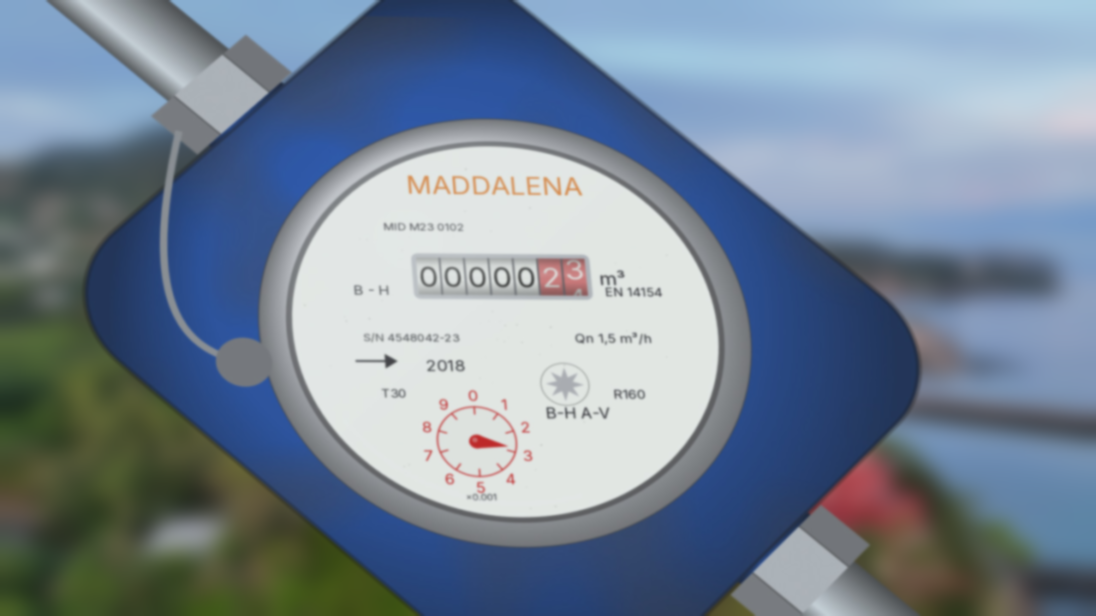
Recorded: 0.232 (m³)
